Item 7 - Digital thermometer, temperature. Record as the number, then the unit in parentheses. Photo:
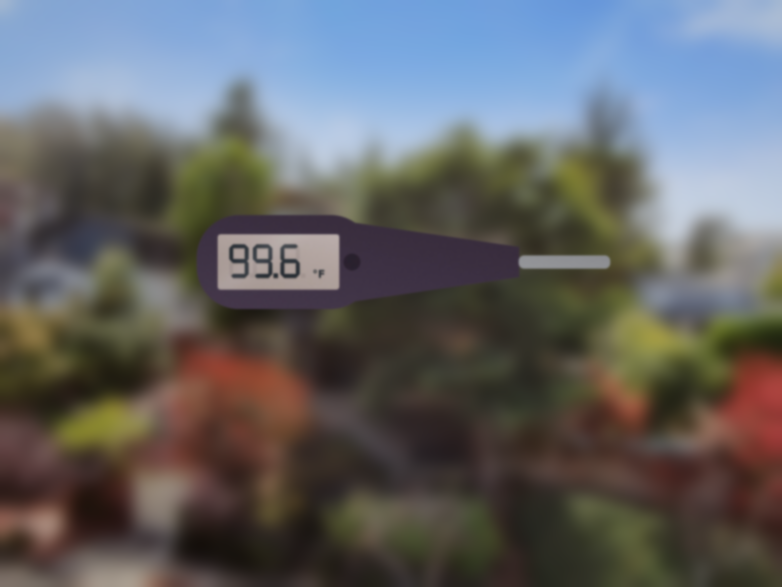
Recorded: 99.6 (°F)
